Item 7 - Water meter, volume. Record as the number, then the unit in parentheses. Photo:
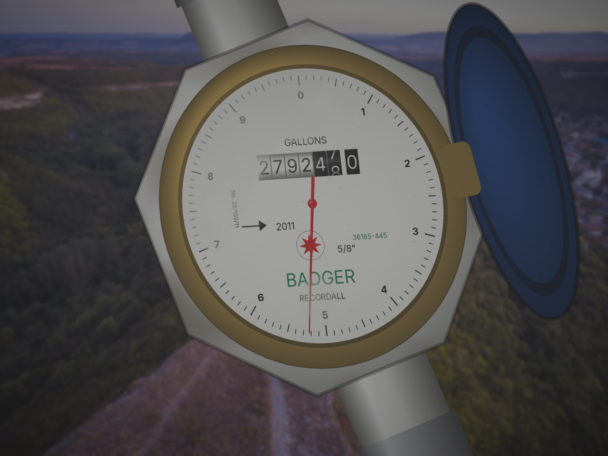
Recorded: 2792475.2 (gal)
